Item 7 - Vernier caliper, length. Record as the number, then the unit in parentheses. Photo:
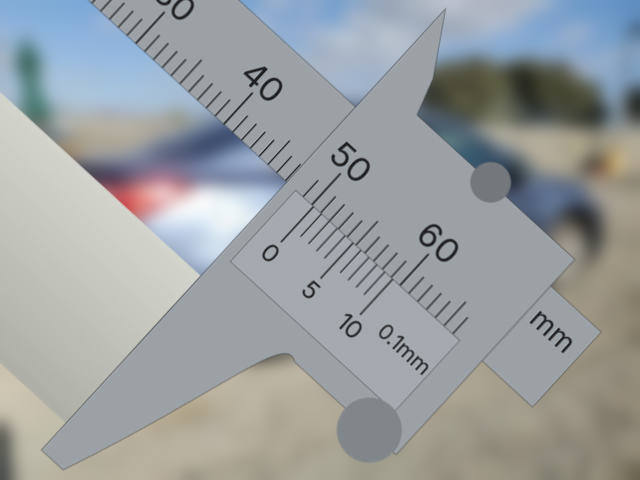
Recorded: 50.2 (mm)
